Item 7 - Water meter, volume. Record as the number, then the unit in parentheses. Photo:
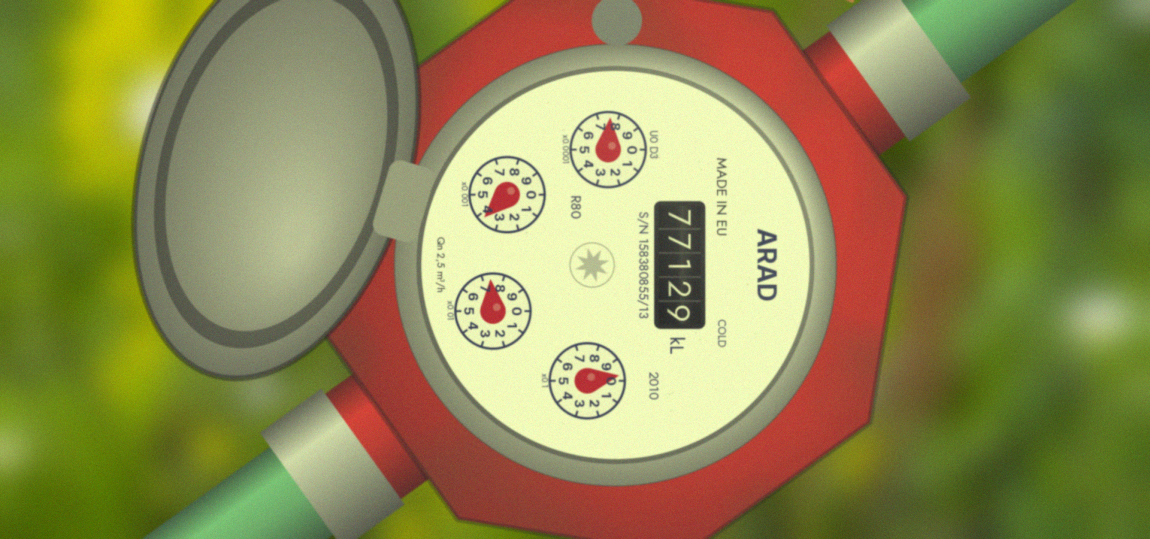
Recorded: 77128.9737 (kL)
